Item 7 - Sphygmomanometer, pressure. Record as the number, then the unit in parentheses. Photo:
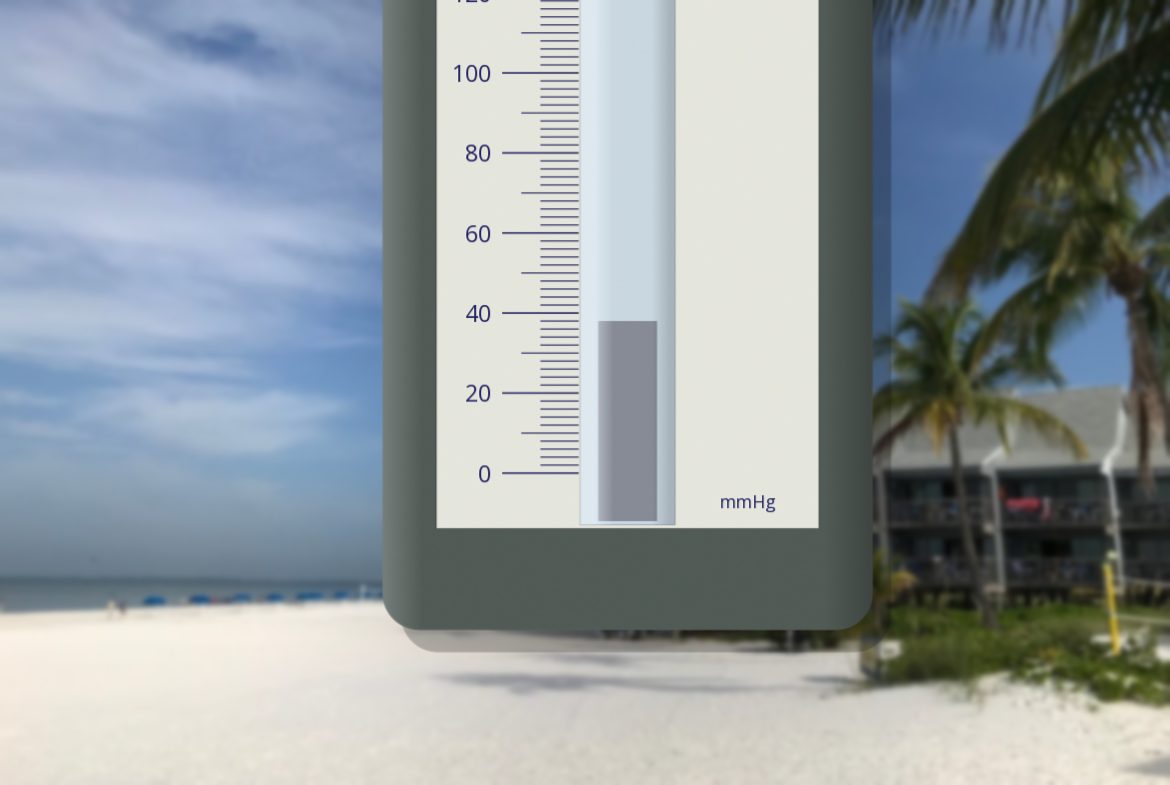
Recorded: 38 (mmHg)
